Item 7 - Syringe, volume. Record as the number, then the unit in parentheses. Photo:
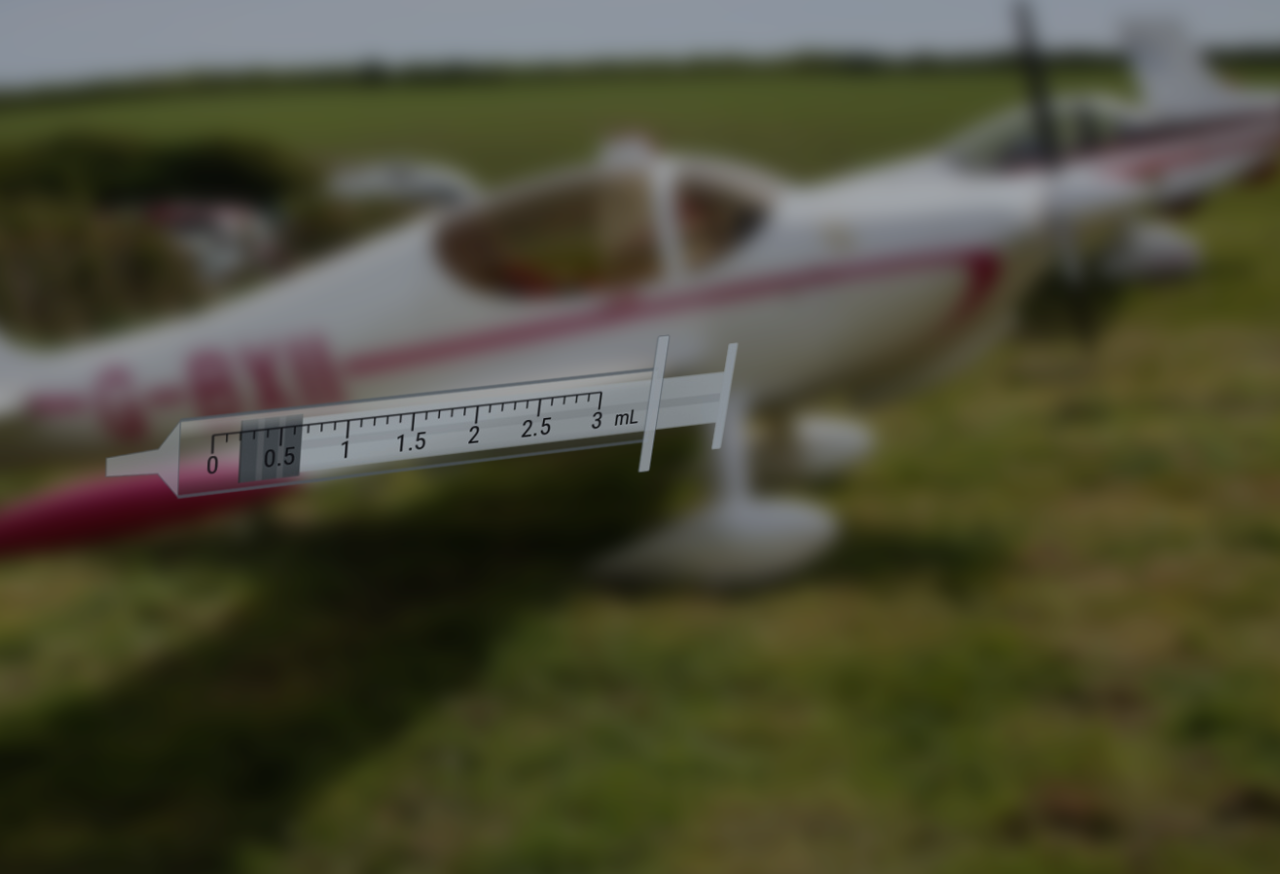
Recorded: 0.2 (mL)
